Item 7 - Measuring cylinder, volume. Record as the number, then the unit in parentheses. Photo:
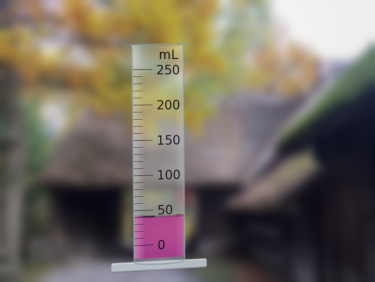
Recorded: 40 (mL)
